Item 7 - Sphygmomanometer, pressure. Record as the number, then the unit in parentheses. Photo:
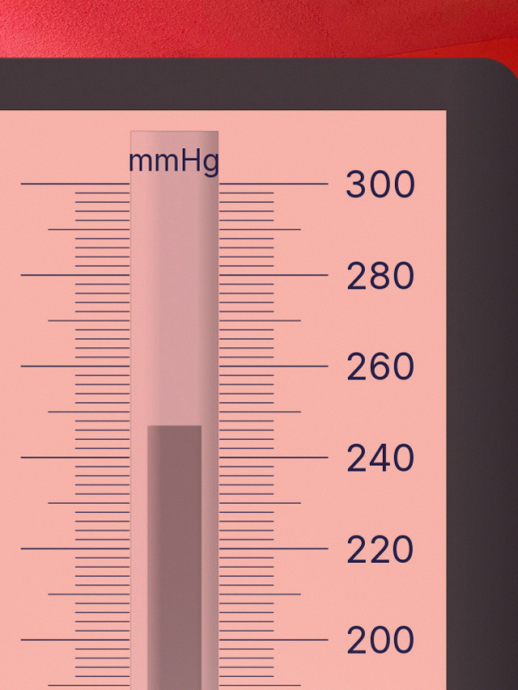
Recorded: 247 (mmHg)
